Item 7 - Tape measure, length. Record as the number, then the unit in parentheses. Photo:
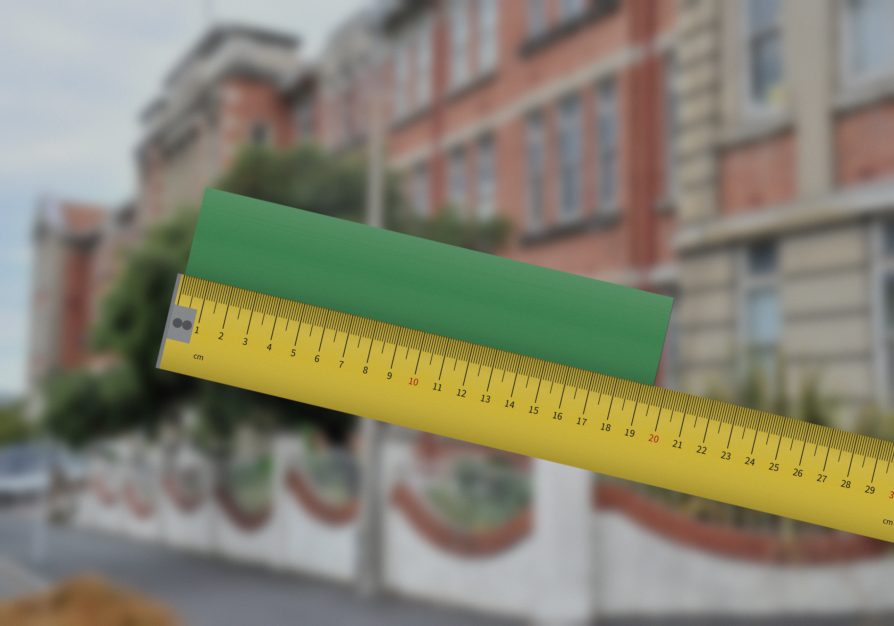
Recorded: 19.5 (cm)
